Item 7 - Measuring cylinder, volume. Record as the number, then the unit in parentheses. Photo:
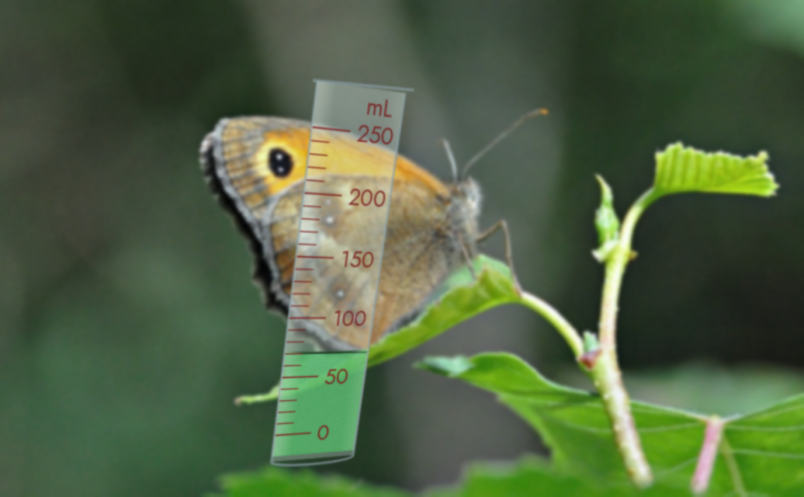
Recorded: 70 (mL)
